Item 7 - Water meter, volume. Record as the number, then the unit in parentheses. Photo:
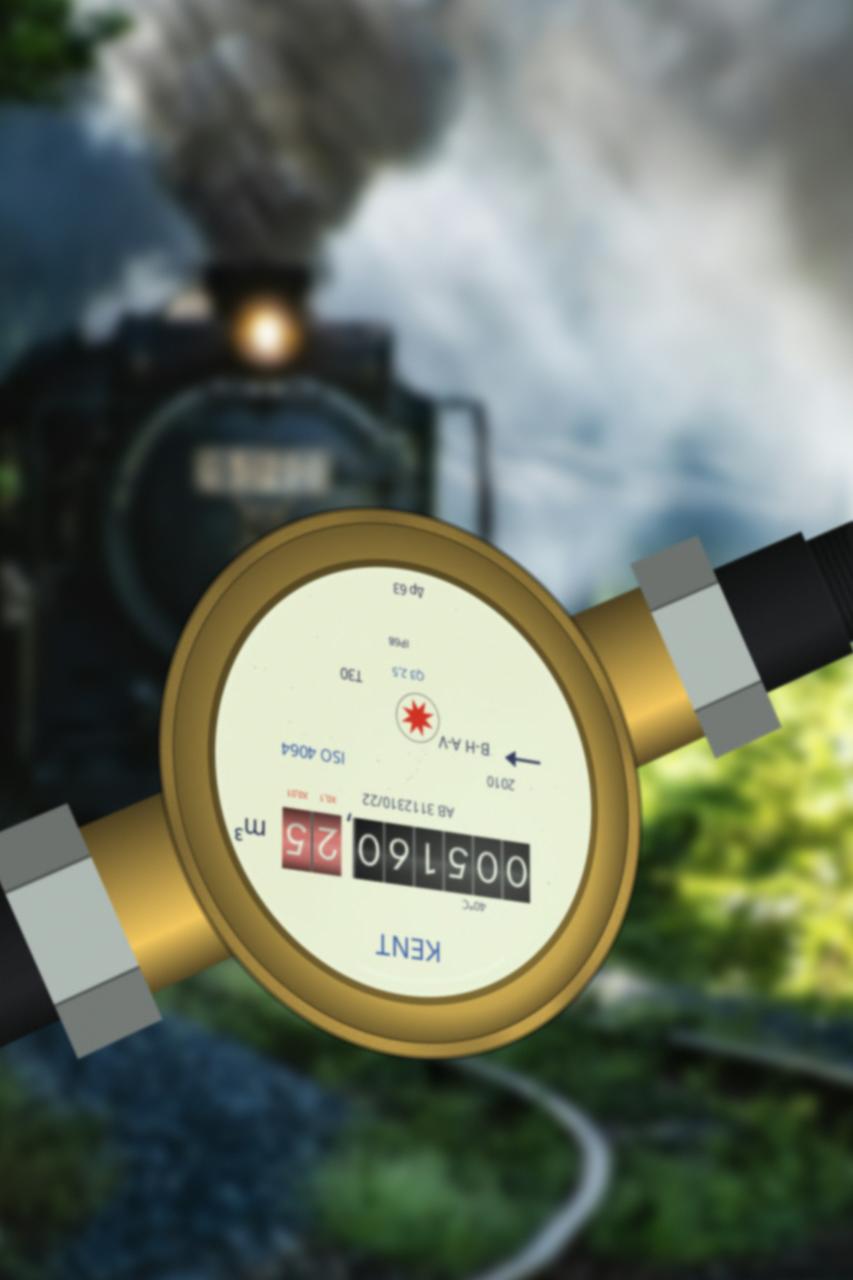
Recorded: 5160.25 (m³)
